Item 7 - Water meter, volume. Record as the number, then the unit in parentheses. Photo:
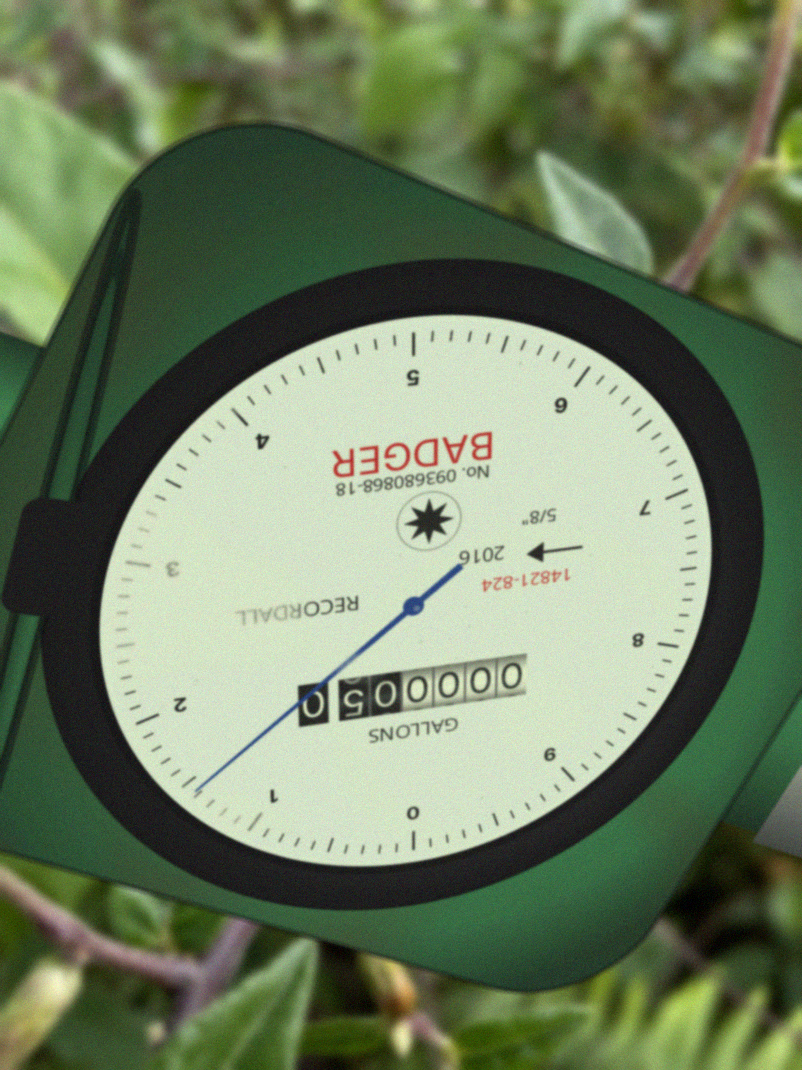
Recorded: 51.4 (gal)
